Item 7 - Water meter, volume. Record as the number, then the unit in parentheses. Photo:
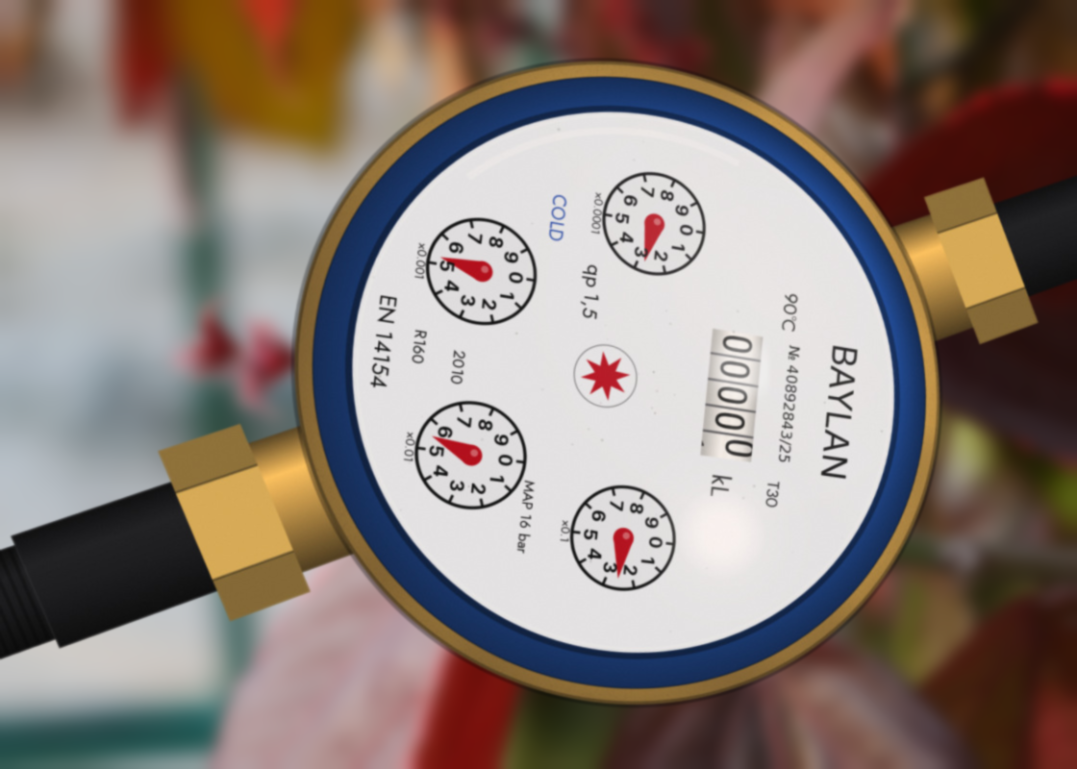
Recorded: 0.2552 (kL)
